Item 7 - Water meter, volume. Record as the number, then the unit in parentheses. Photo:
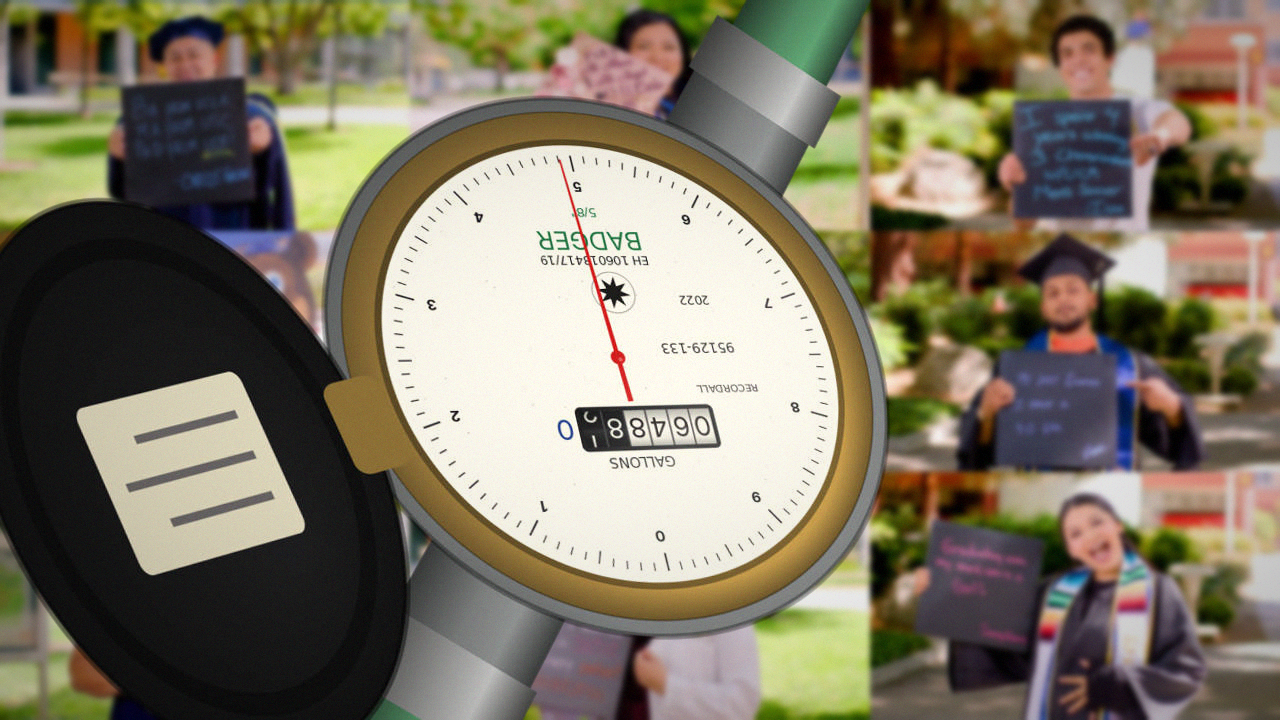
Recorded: 648814.9 (gal)
